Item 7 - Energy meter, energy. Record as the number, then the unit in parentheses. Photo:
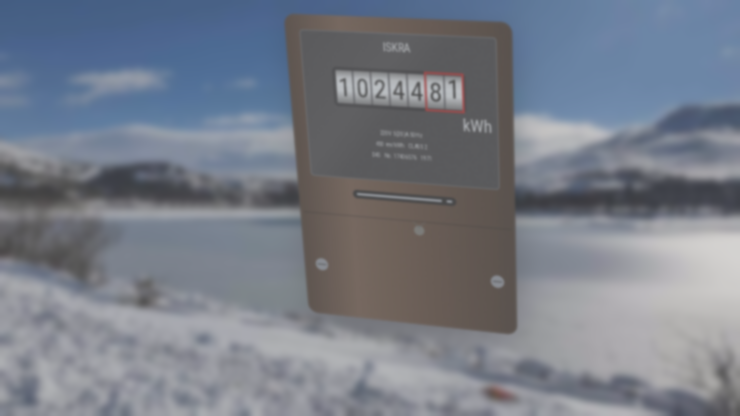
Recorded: 10244.81 (kWh)
